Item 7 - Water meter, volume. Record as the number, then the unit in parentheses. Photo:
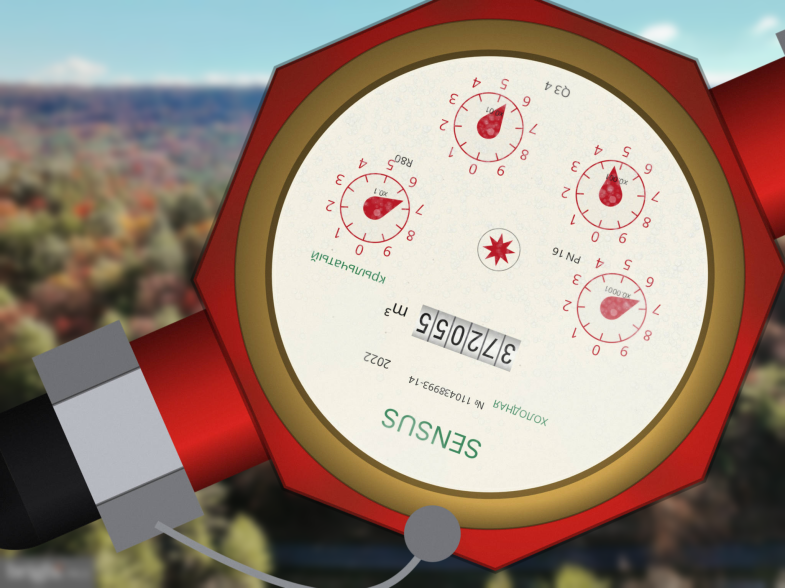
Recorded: 372055.6546 (m³)
